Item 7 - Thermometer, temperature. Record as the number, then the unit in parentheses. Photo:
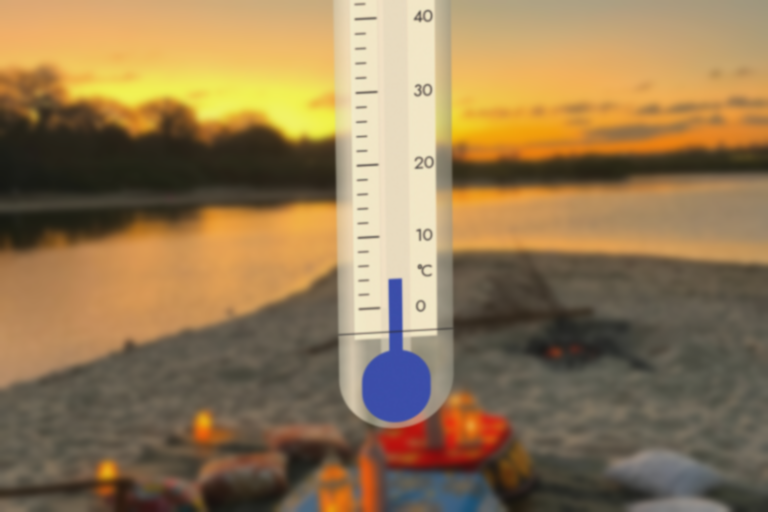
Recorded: 4 (°C)
